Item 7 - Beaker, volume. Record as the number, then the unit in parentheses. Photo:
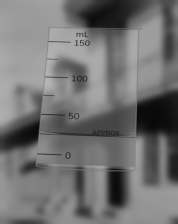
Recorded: 25 (mL)
